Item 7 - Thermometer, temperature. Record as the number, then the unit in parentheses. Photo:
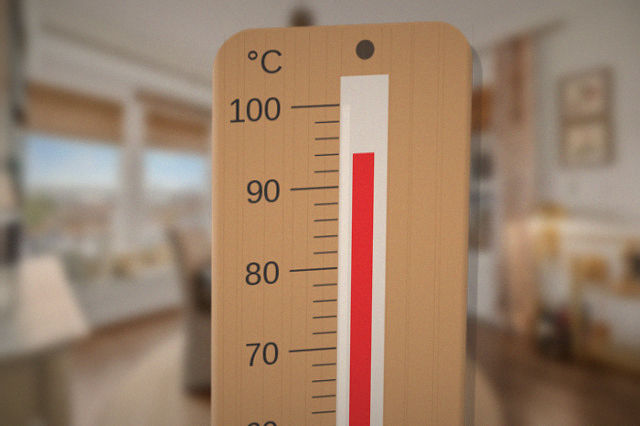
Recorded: 94 (°C)
